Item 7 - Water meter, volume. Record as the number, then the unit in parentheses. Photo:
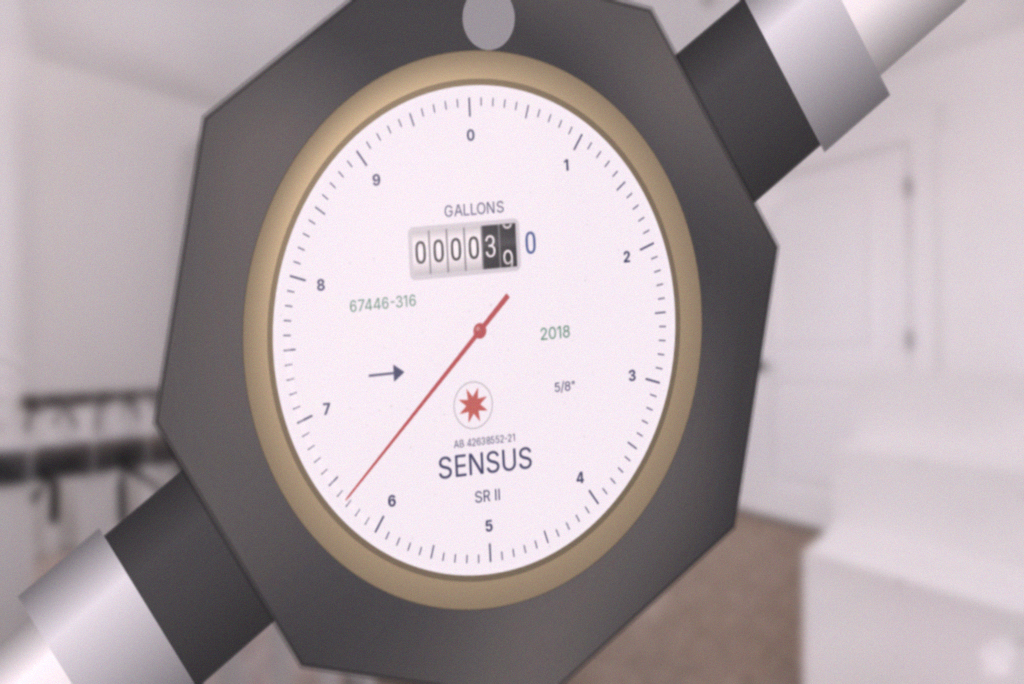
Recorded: 386.3 (gal)
